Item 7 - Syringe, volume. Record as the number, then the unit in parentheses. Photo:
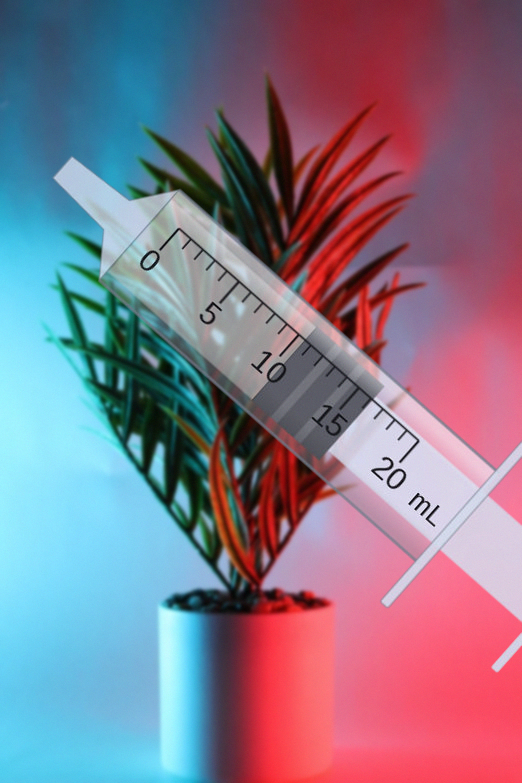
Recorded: 10.5 (mL)
